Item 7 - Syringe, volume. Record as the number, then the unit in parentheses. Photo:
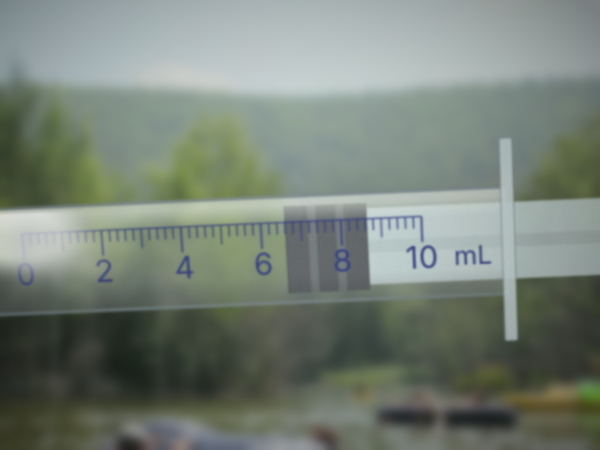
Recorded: 6.6 (mL)
